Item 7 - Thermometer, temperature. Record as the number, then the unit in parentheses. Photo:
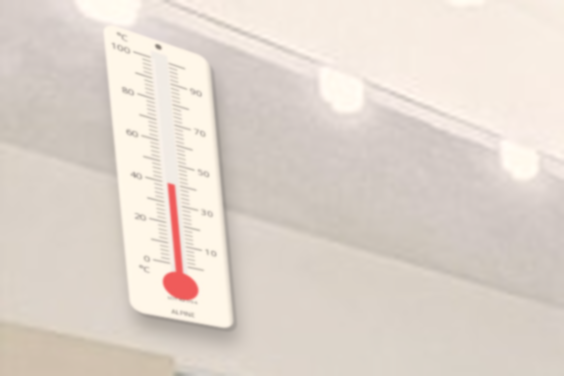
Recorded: 40 (°C)
